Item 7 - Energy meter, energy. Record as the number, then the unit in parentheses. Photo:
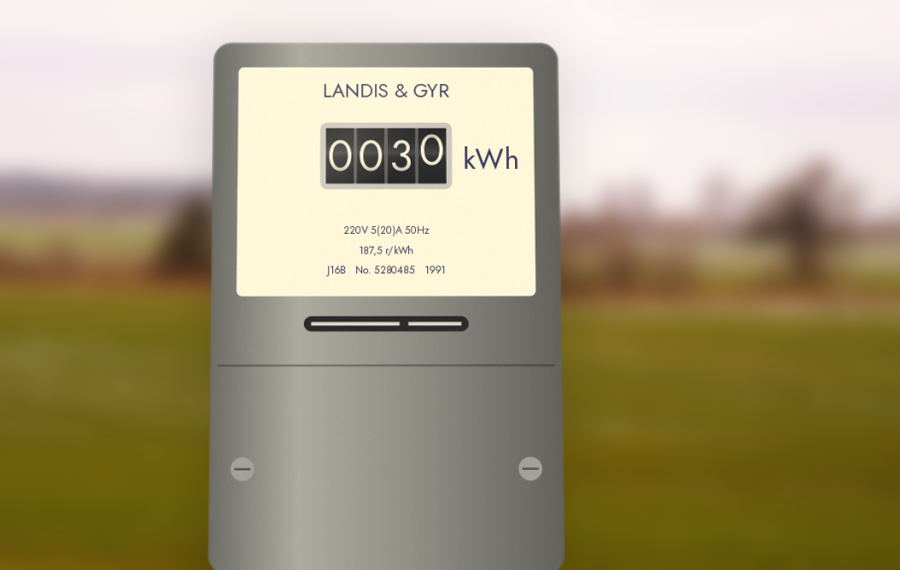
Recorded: 30 (kWh)
